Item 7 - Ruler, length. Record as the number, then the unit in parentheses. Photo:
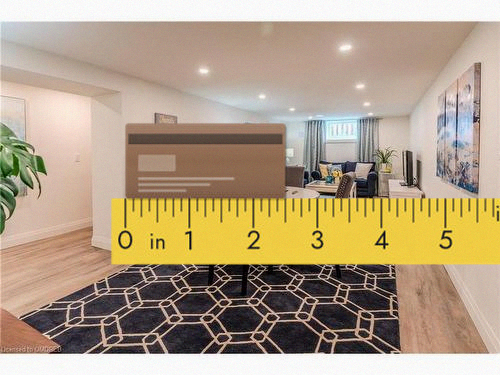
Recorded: 2.5 (in)
